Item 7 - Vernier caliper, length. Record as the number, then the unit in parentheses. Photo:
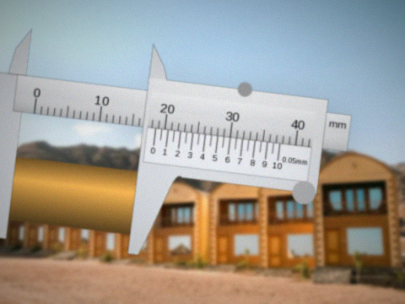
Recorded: 18.6 (mm)
